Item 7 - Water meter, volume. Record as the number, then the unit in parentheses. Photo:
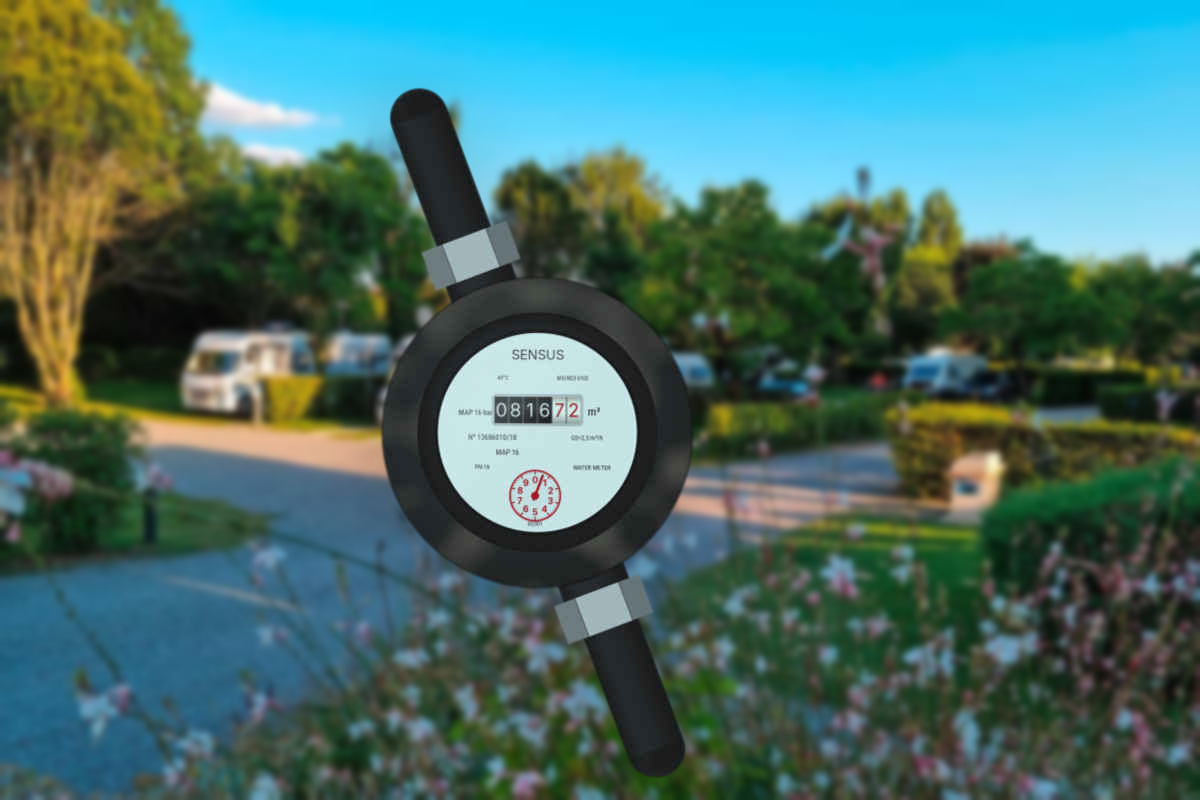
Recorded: 816.720 (m³)
